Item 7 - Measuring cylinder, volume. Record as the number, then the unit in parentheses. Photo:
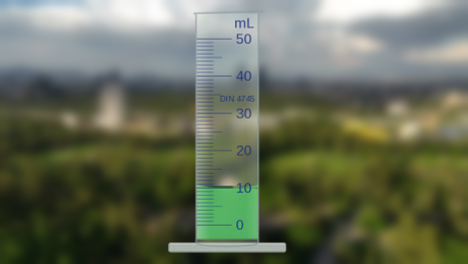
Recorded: 10 (mL)
